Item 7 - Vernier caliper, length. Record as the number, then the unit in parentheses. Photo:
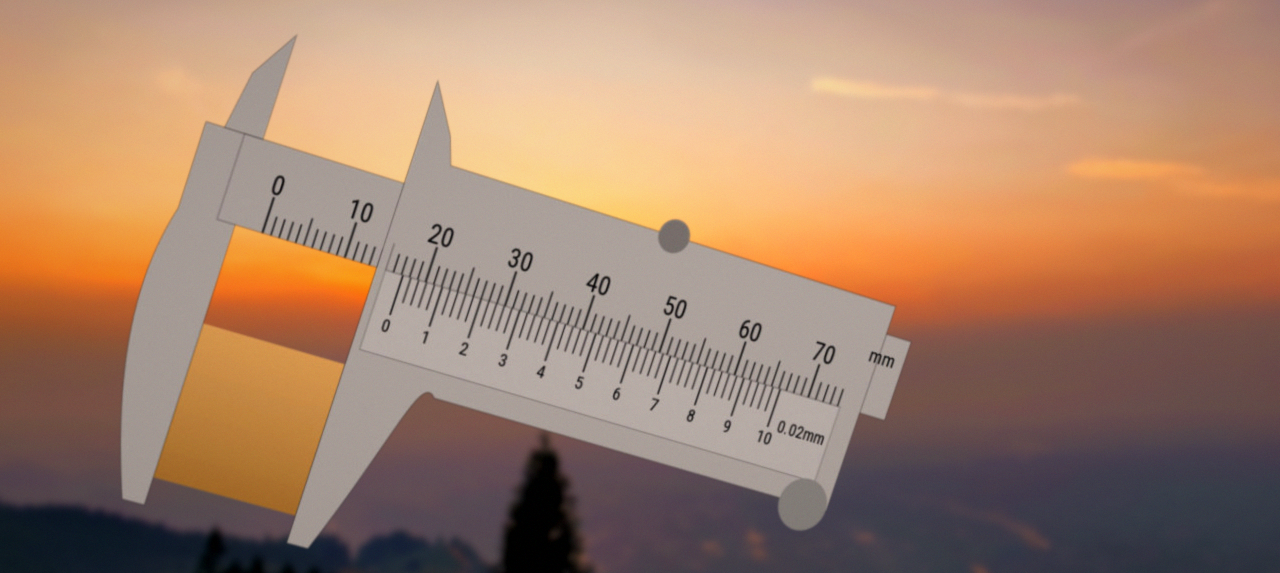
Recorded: 17.2 (mm)
